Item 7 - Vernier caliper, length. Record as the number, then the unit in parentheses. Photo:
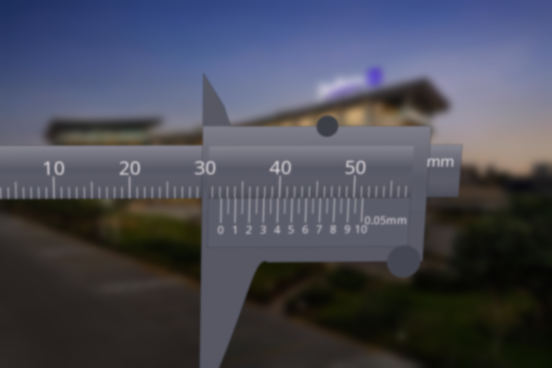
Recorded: 32.2 (mm)
